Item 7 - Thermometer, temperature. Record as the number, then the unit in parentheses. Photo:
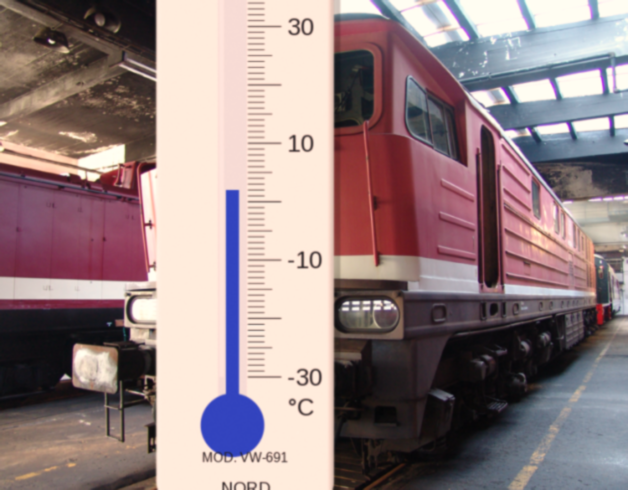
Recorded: 2 (°C)
